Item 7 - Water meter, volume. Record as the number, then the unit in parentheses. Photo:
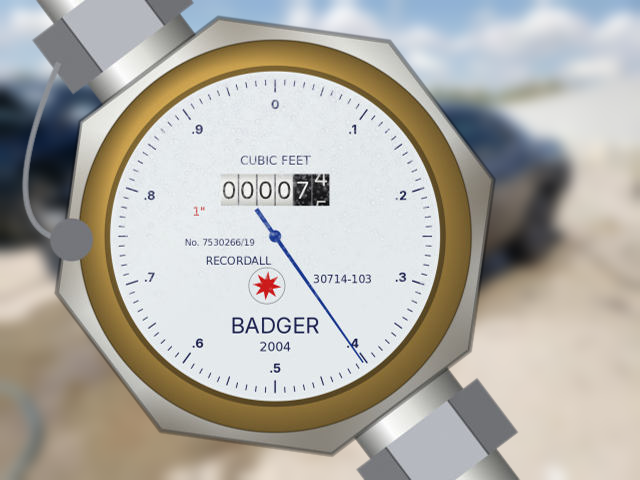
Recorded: 74.40 (ft³)
